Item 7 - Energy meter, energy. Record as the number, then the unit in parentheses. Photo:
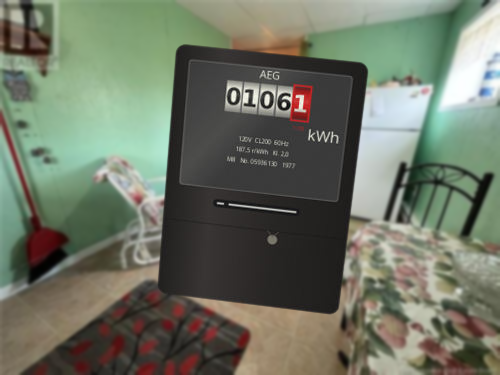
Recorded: 106.1 (kWh)
